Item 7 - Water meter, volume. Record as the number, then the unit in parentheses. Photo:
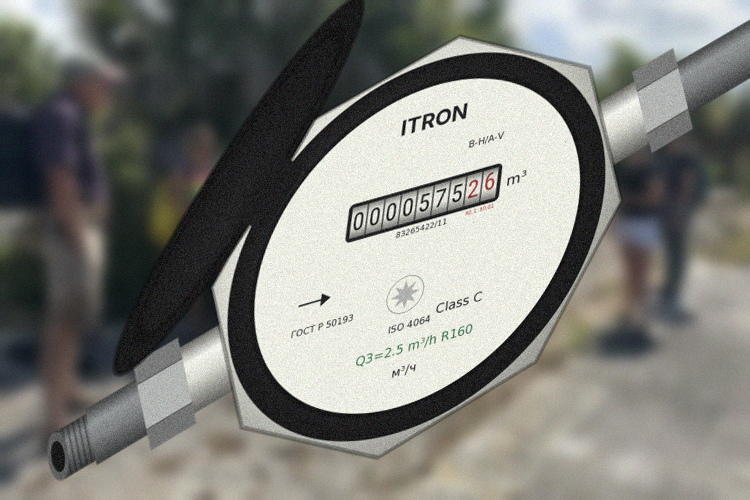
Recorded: 575.26 (m³)
